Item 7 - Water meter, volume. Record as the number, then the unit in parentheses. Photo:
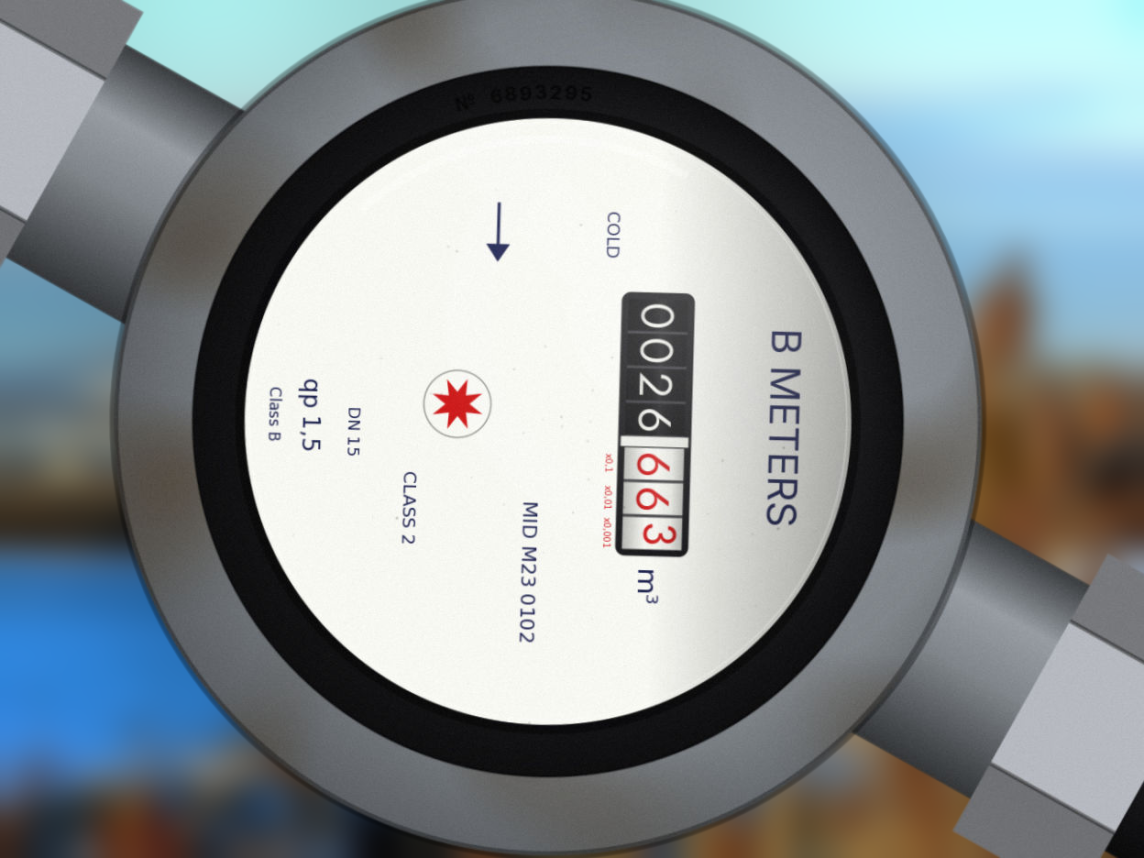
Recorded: 26.663 (m³)
